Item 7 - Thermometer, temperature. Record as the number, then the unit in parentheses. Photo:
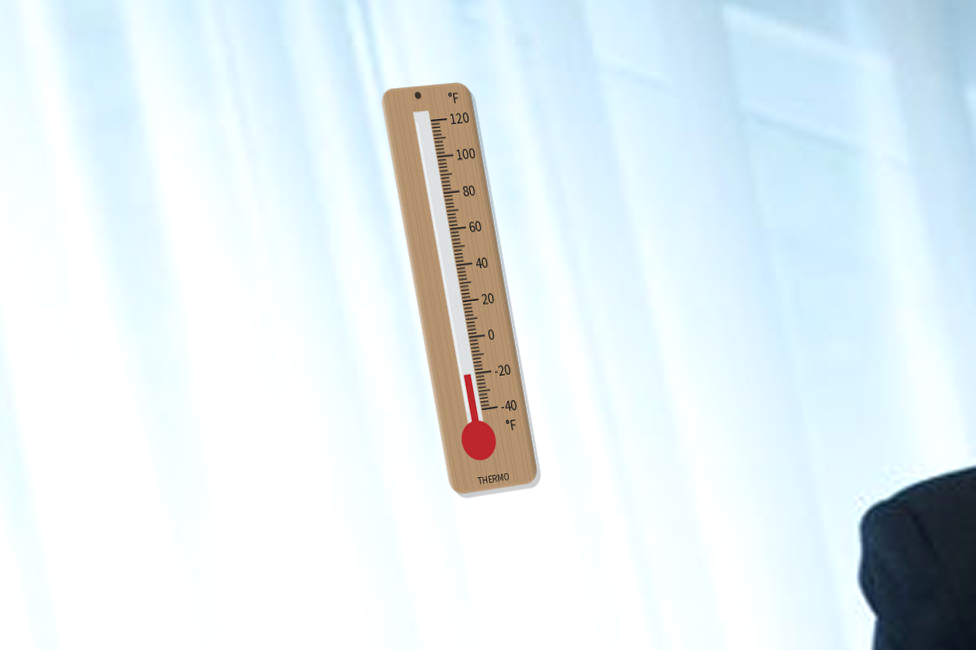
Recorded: -20 (°F)
